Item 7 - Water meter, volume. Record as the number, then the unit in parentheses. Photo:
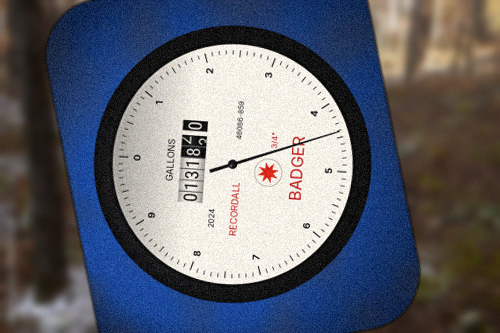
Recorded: 131824.4 (gal)
